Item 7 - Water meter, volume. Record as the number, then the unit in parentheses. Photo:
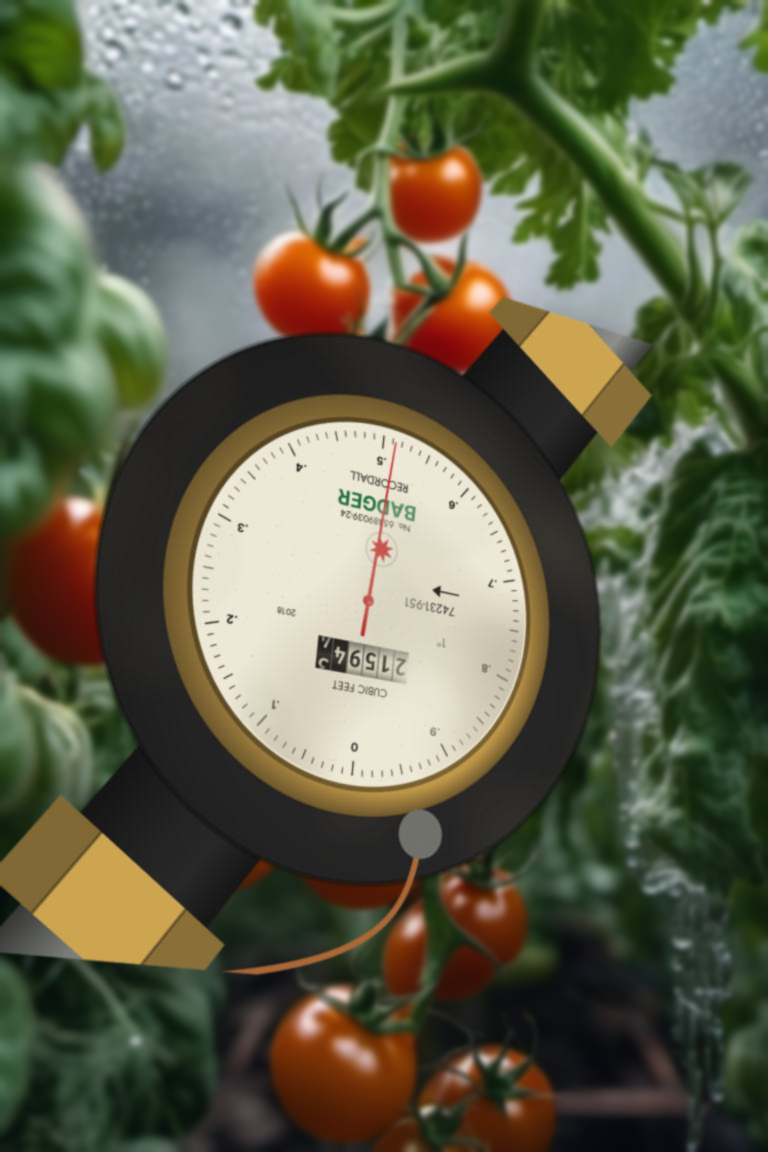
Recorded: 215943.51 (ft³)
